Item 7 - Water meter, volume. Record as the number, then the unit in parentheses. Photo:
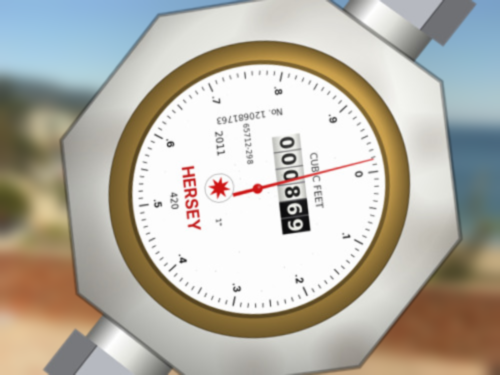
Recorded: 868.98 (ft³)
